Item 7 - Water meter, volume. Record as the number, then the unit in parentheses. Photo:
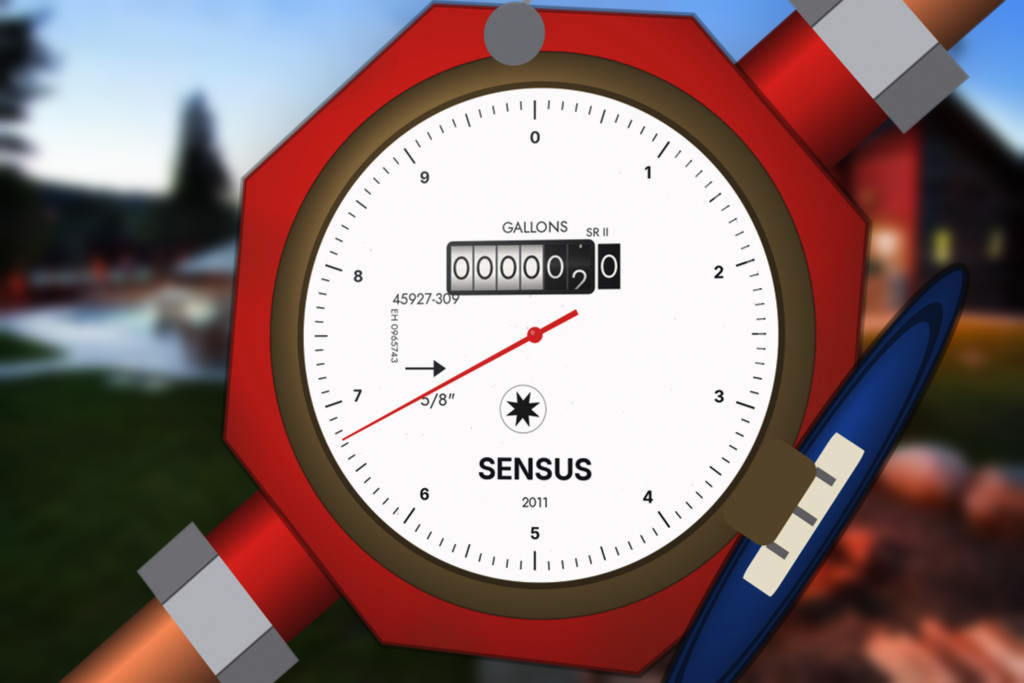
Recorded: 16.7 (gal)
